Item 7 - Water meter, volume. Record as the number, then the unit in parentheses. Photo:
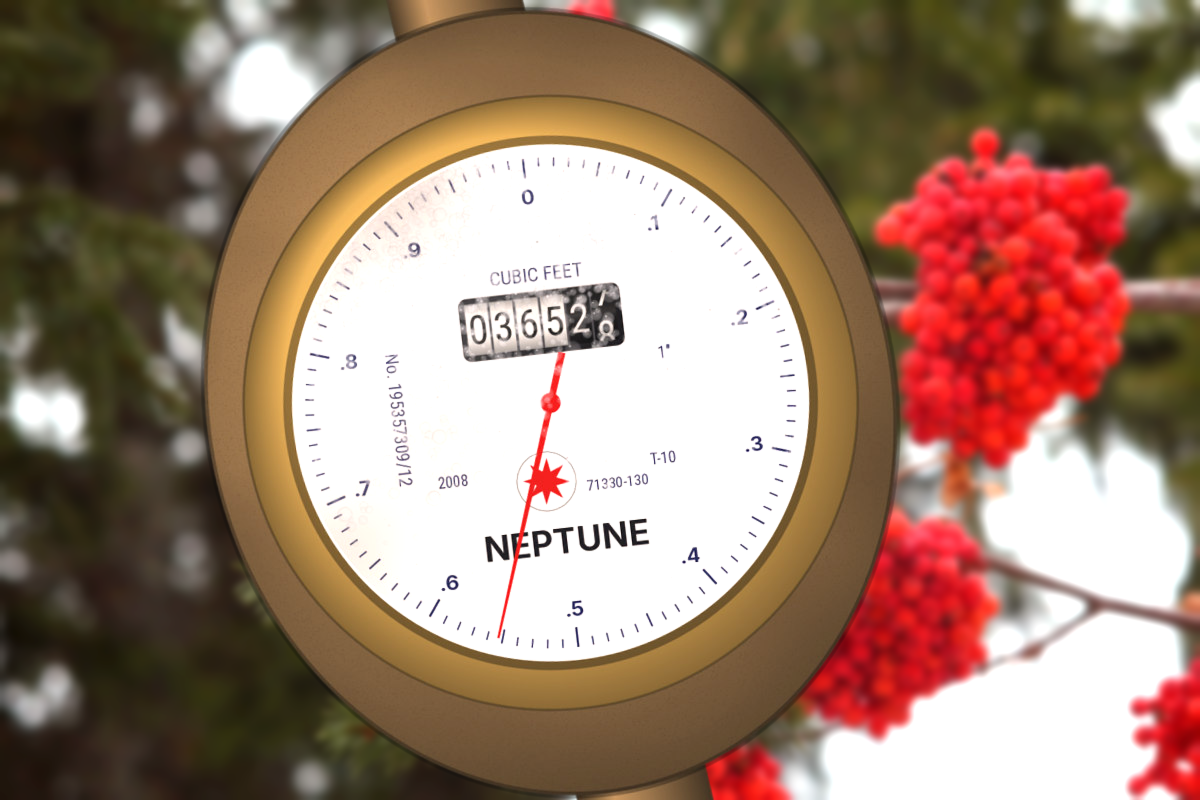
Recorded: 36527.55 (ft³)
